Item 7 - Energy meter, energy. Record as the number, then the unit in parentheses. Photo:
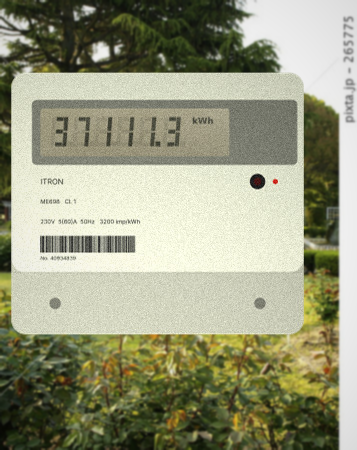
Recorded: 37111.3 (kWh)
